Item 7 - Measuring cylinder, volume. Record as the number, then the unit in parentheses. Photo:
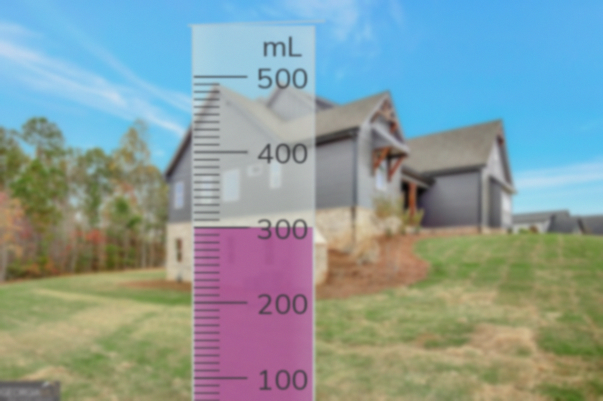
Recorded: 300 (mL)
